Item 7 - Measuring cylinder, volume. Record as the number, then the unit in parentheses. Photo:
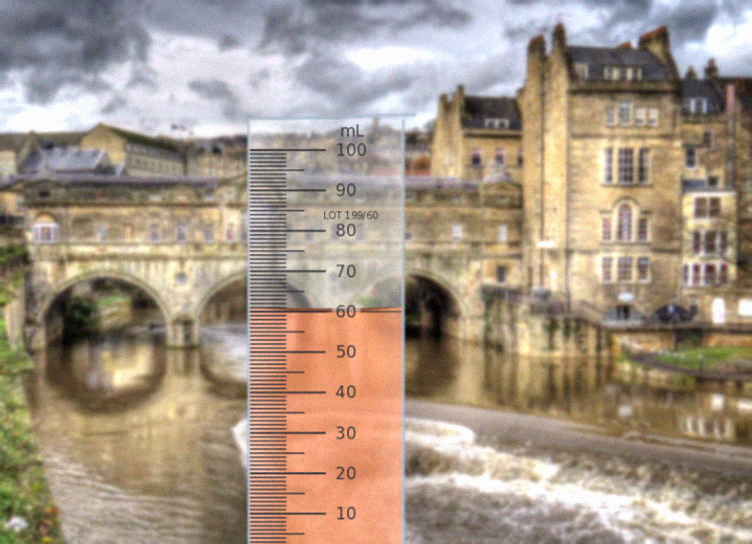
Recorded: 60 (mL)
